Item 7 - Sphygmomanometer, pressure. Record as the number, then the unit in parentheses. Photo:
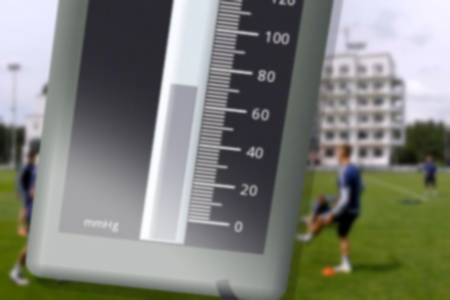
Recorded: 70 (mmHg)
